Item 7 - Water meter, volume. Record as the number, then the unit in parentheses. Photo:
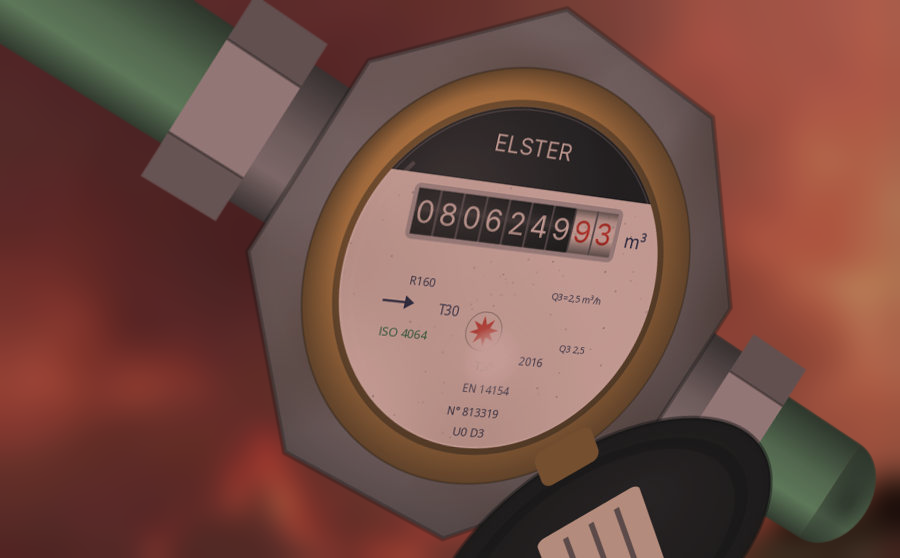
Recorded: 806249.93 (m³)
